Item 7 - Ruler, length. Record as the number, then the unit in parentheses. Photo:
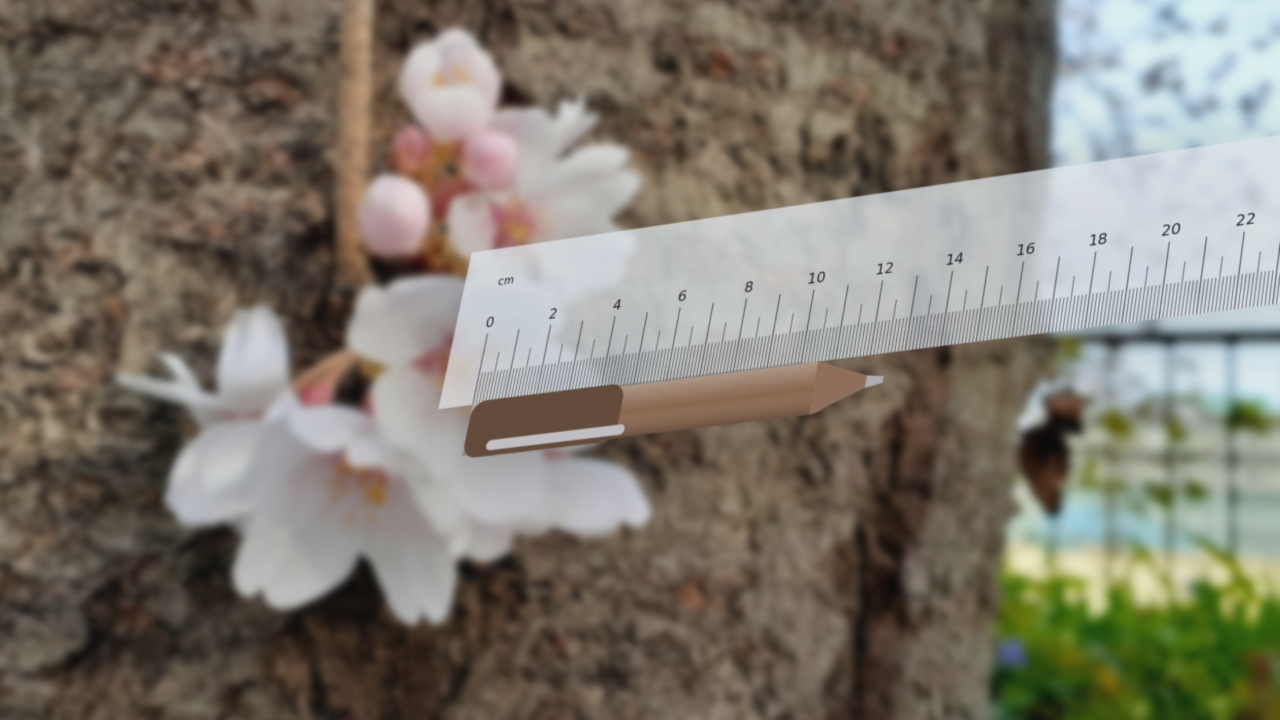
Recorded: 12.5 (cm)
